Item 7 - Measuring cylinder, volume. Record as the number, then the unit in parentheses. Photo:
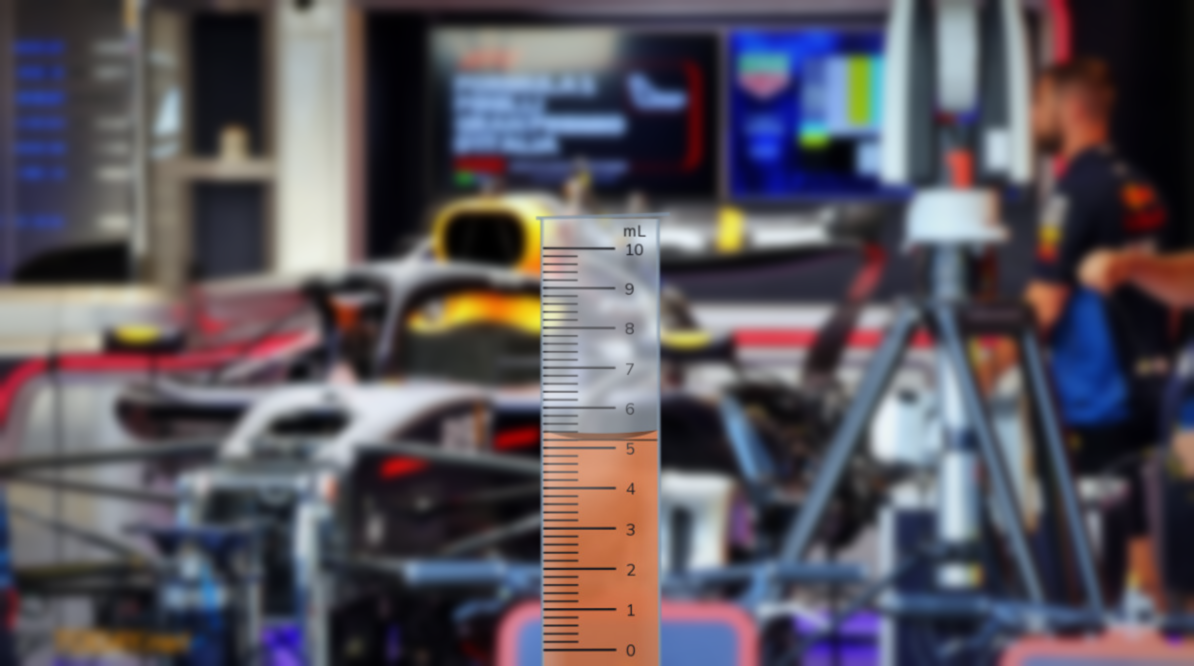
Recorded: 5.2 (mL)
